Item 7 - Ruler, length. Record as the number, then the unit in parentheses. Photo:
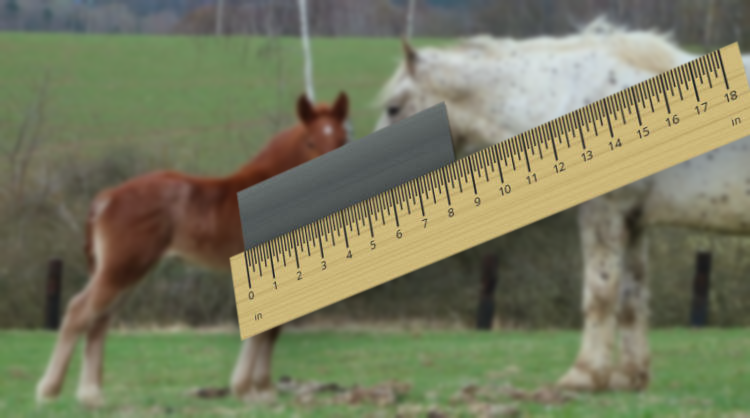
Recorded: 8.5 (in)
